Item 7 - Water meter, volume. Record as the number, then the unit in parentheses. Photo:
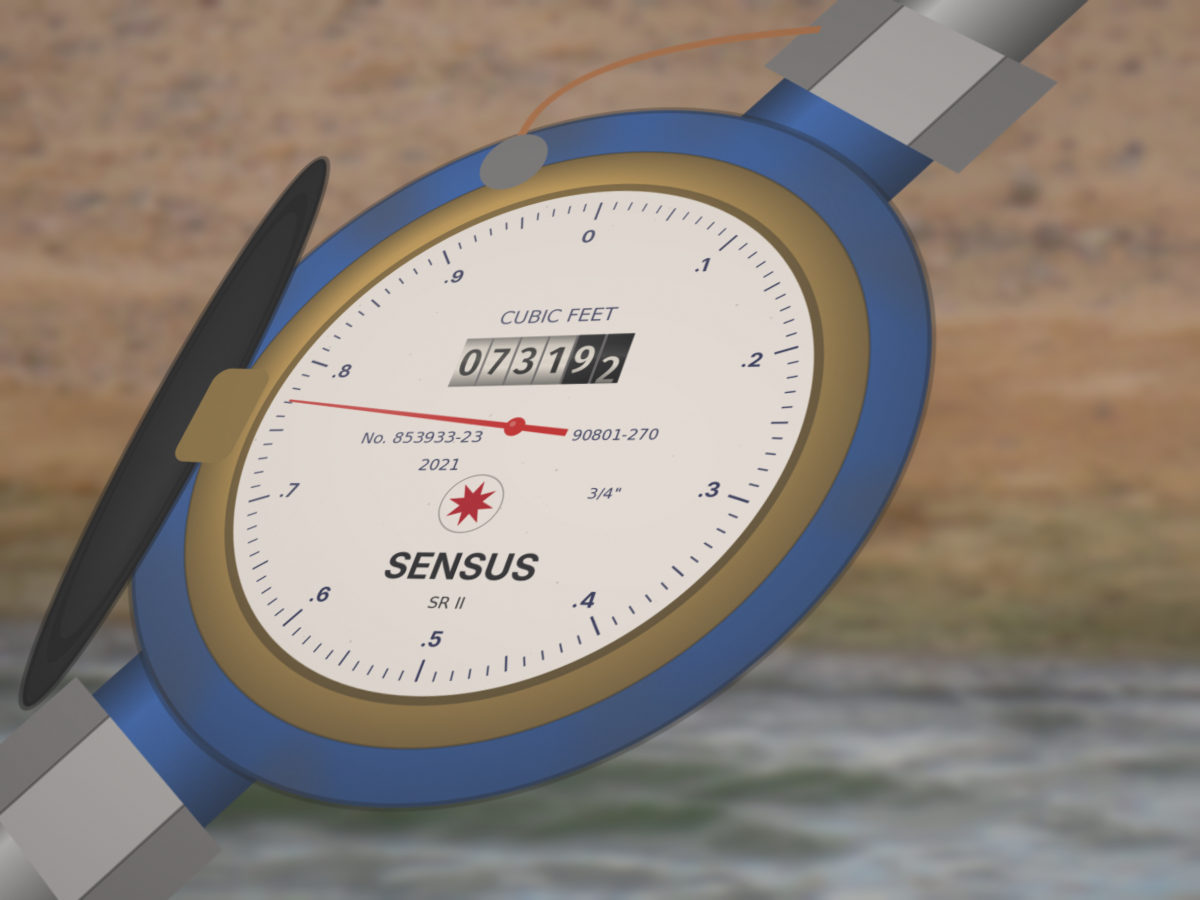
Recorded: 73191.77 (ft³)
